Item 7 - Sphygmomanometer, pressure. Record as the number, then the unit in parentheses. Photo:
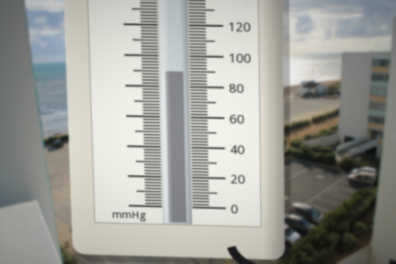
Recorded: 90 (mmHg)
